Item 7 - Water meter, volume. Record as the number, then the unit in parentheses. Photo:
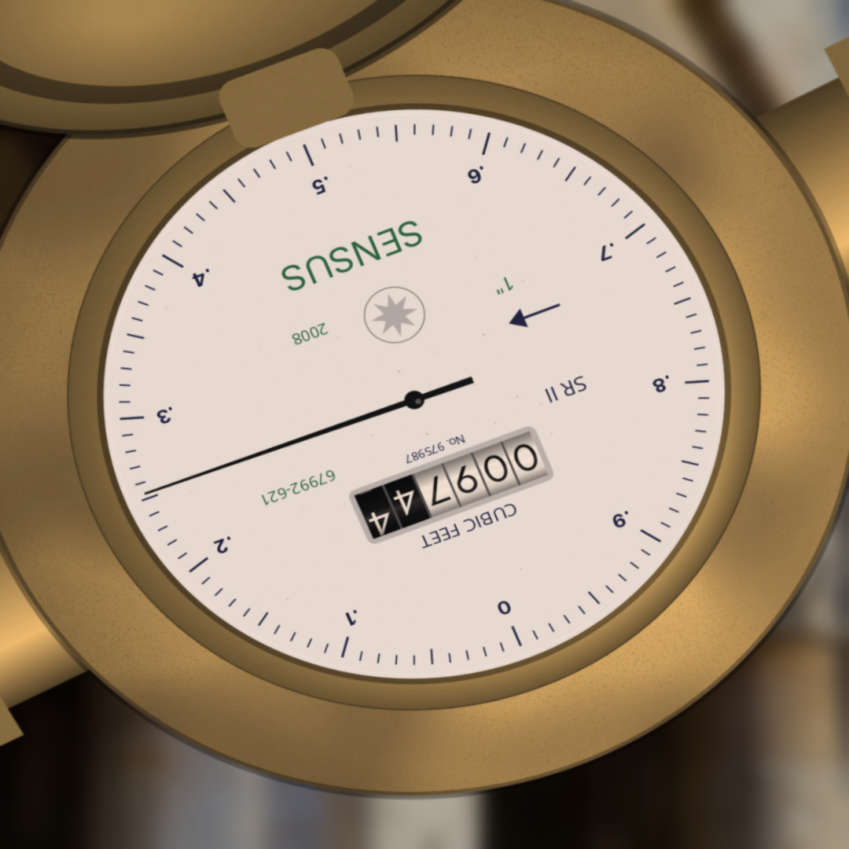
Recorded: 9744.25 (ft³)
